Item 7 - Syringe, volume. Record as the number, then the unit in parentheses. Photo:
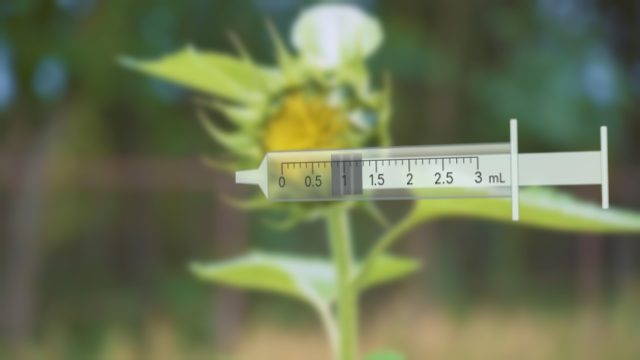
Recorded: 0.8 (mL)
